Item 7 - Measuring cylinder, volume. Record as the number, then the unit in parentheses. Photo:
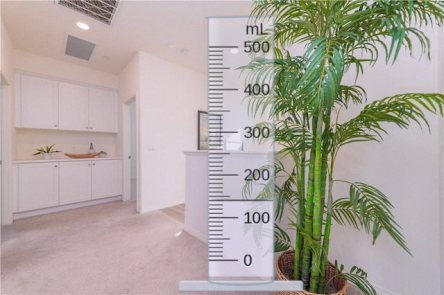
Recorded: 140 (mL)
